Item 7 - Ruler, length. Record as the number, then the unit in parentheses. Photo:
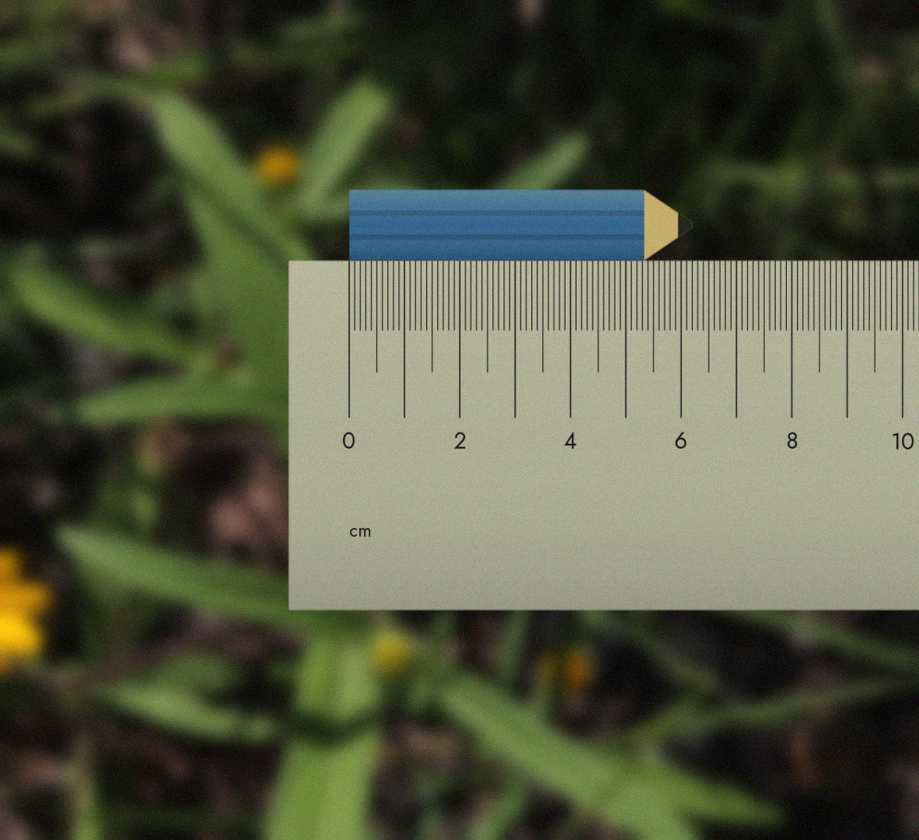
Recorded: 6.2 (cm)
